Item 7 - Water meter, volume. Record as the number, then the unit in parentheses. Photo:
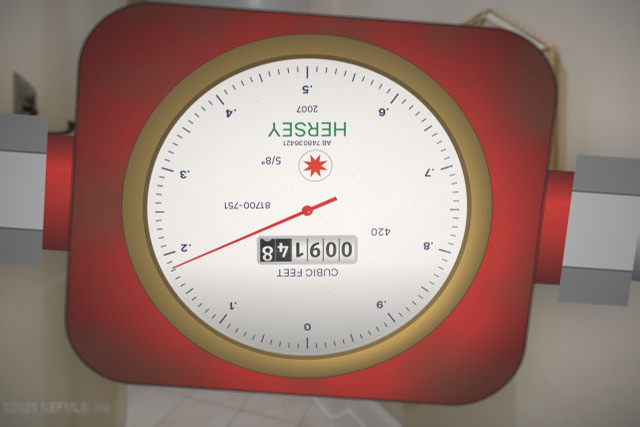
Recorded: 9148.18 (ft³)
